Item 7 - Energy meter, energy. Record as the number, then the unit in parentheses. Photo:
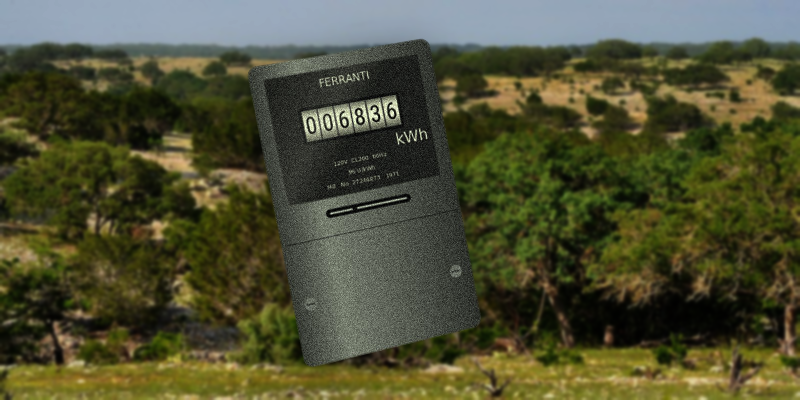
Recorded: 6836 (kWh)
